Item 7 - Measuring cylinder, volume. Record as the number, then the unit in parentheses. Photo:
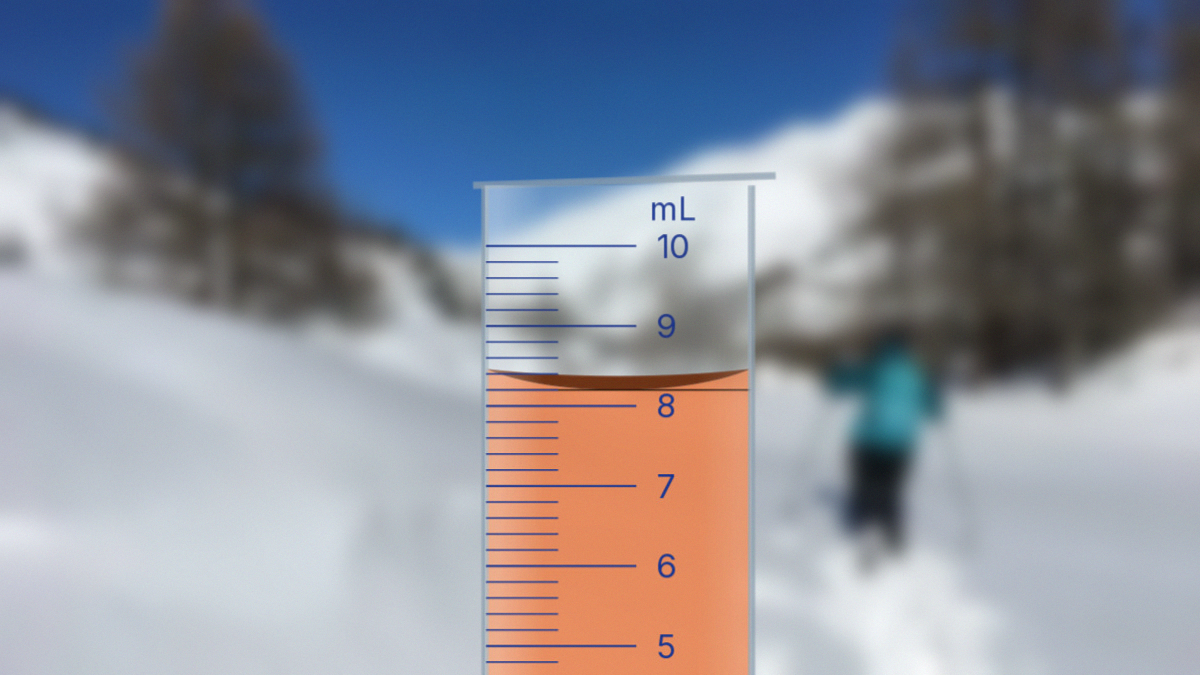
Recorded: 8.2 (mL)
